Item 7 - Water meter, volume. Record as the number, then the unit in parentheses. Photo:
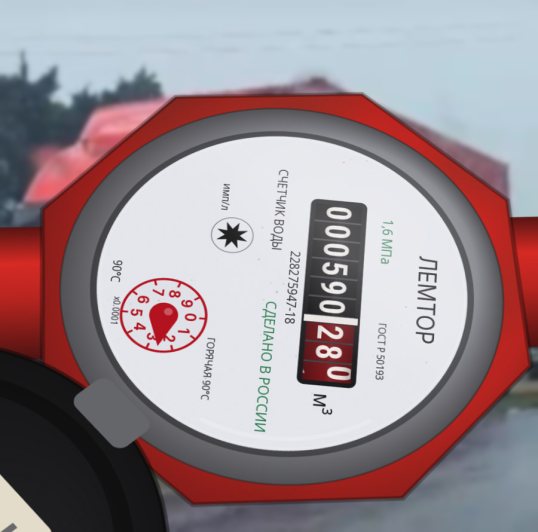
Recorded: 590.2802 (m³)
